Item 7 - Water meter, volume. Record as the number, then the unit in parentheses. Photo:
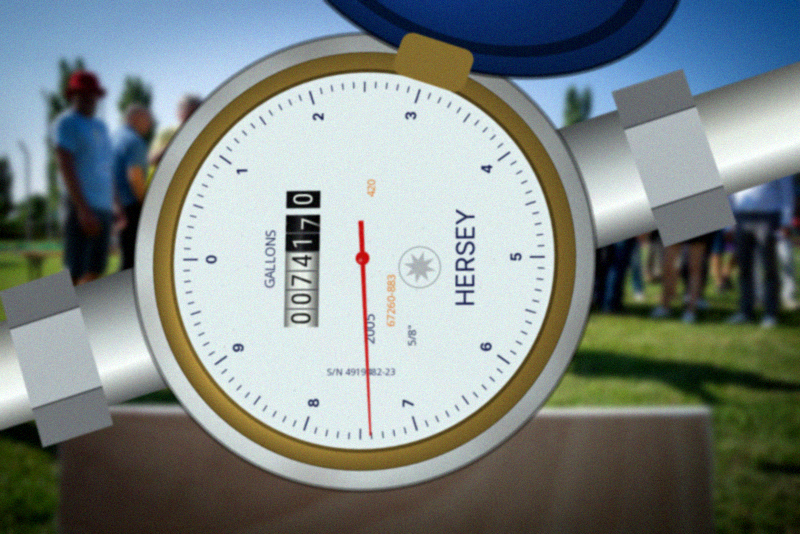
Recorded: 74167.4 (gal)
